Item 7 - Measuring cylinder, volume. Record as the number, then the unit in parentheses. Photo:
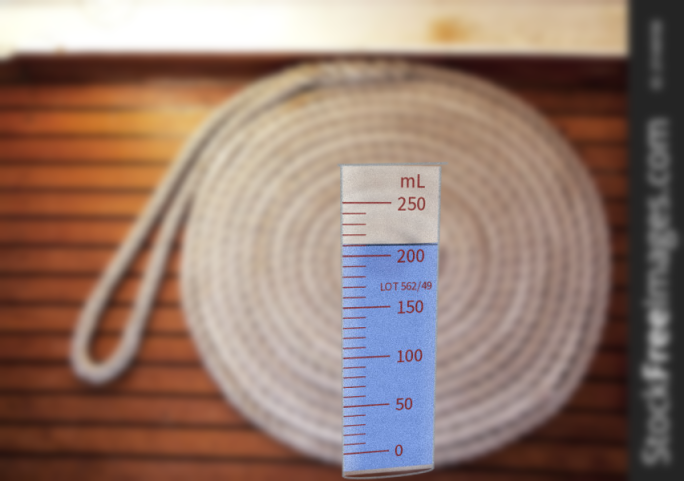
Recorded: 210 (mL)
